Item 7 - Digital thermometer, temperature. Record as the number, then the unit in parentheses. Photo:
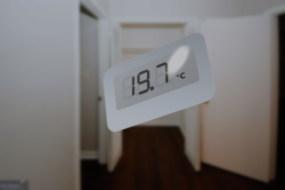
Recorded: 19.7 (°C)
